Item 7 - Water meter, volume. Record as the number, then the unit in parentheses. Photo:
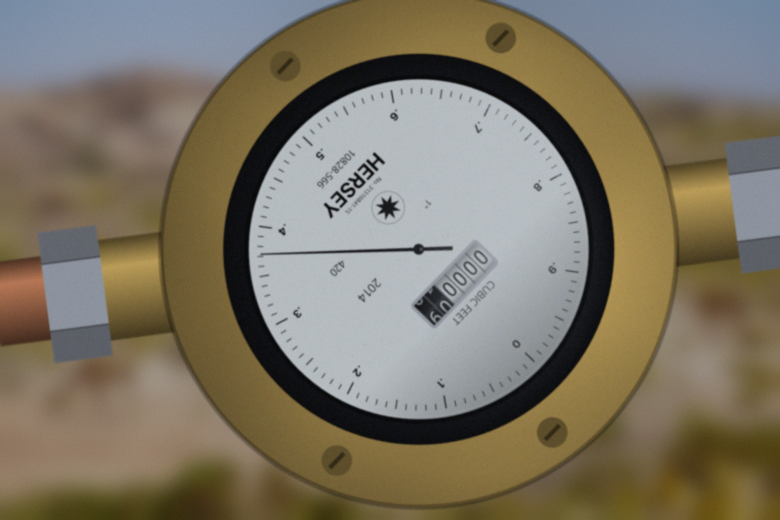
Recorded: 9.37 (ft³)
